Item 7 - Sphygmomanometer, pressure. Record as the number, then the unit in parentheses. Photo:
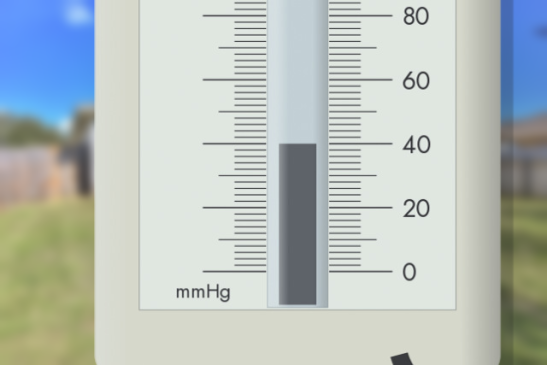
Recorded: 40 (mmHg)
